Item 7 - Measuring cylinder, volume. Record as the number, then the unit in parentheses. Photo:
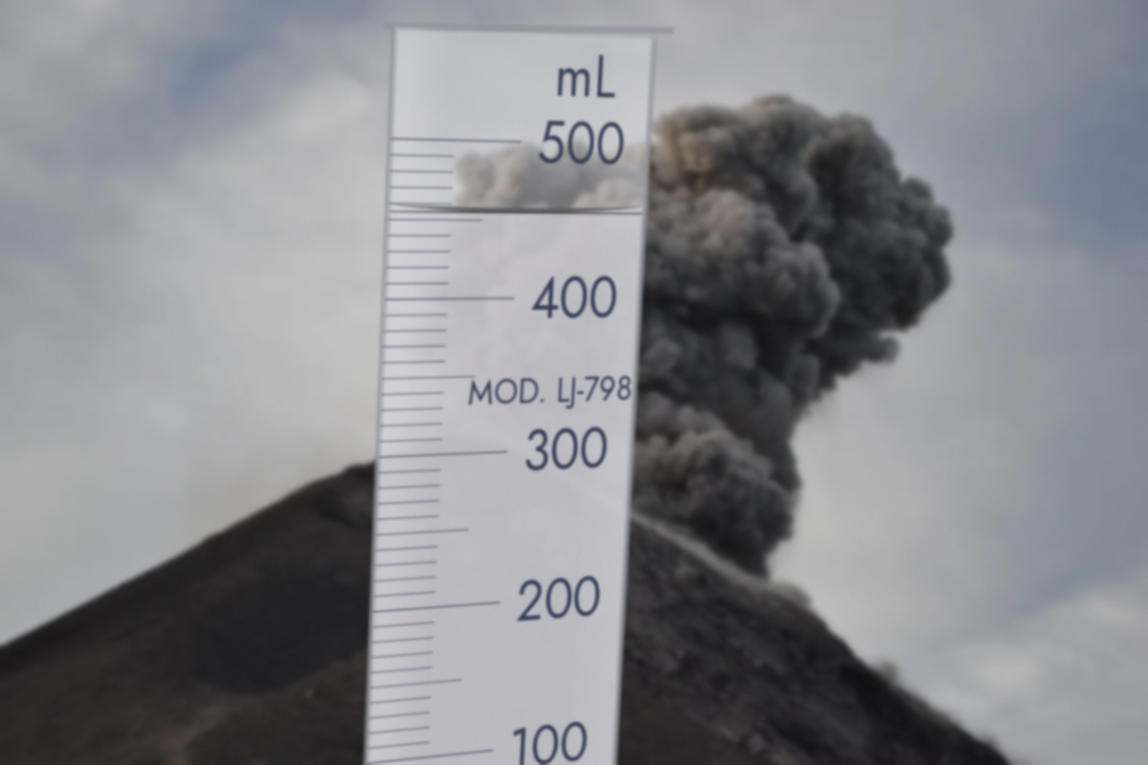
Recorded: 455 (mL)
